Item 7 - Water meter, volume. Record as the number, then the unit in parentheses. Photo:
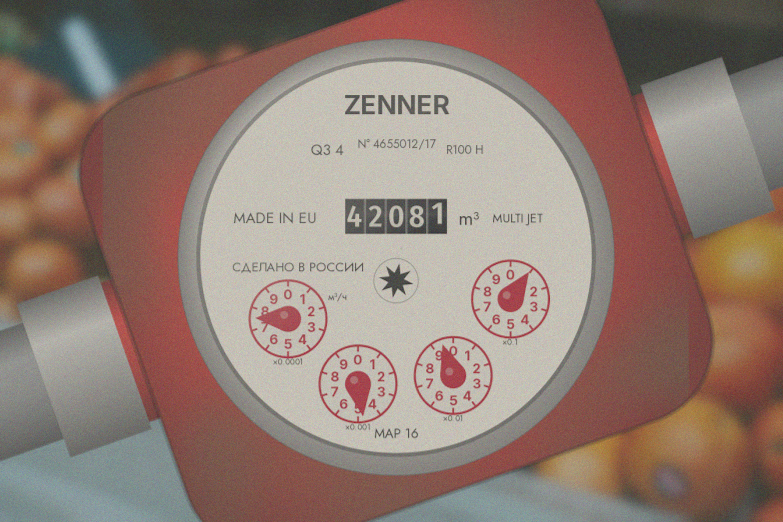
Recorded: 42081.0947 (m³)
